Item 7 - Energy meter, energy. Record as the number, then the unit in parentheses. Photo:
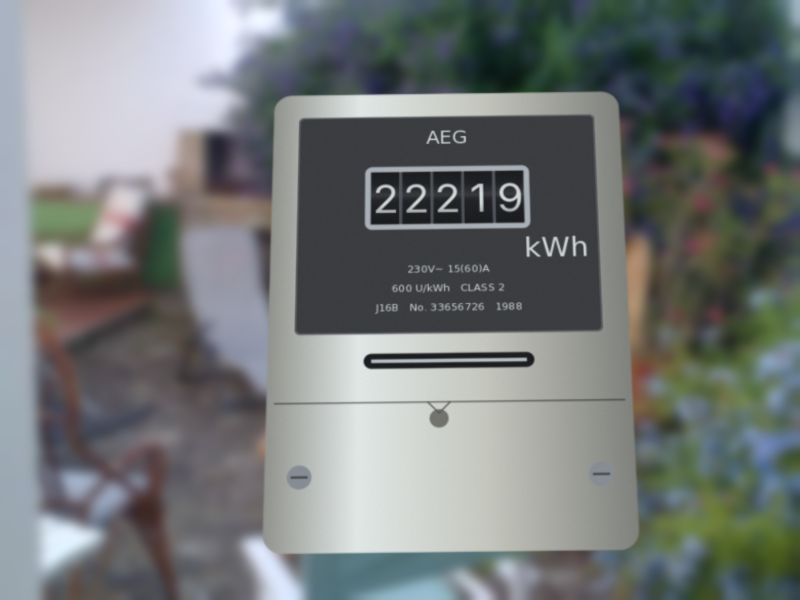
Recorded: 22219 (kWh)
